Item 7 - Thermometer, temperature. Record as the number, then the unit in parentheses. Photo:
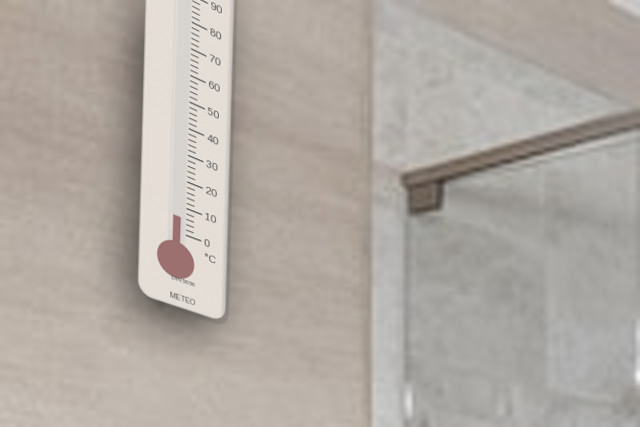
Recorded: 6 (°C)
